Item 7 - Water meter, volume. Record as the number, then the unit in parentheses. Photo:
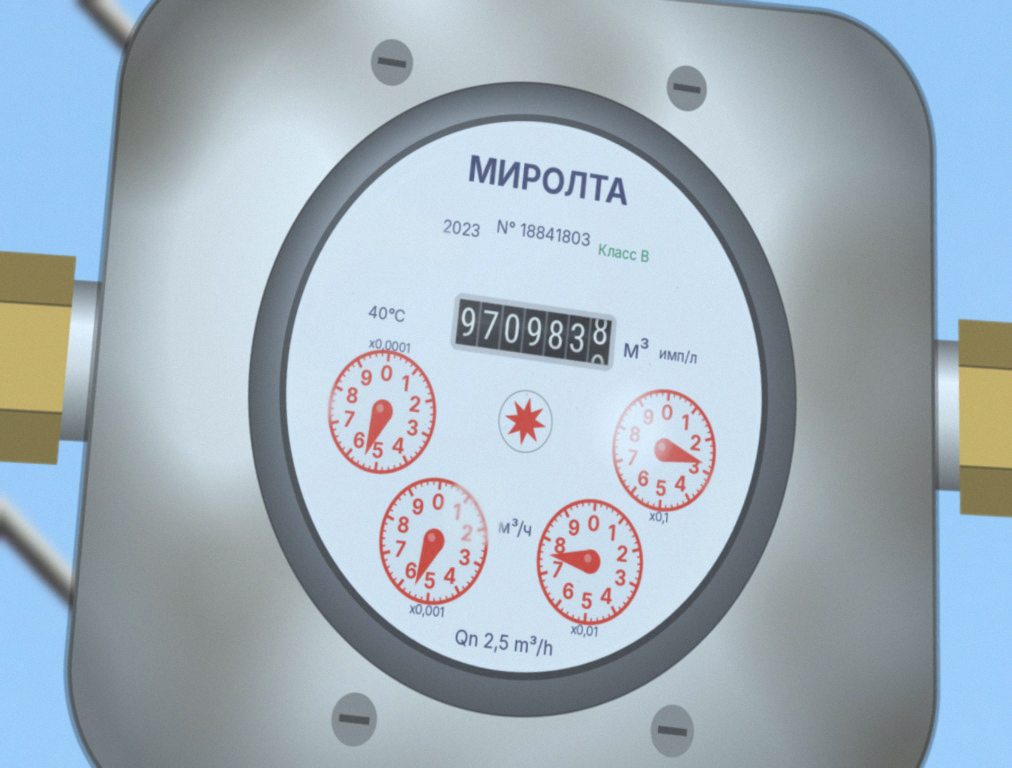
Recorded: 9709838.2755 (m³)
